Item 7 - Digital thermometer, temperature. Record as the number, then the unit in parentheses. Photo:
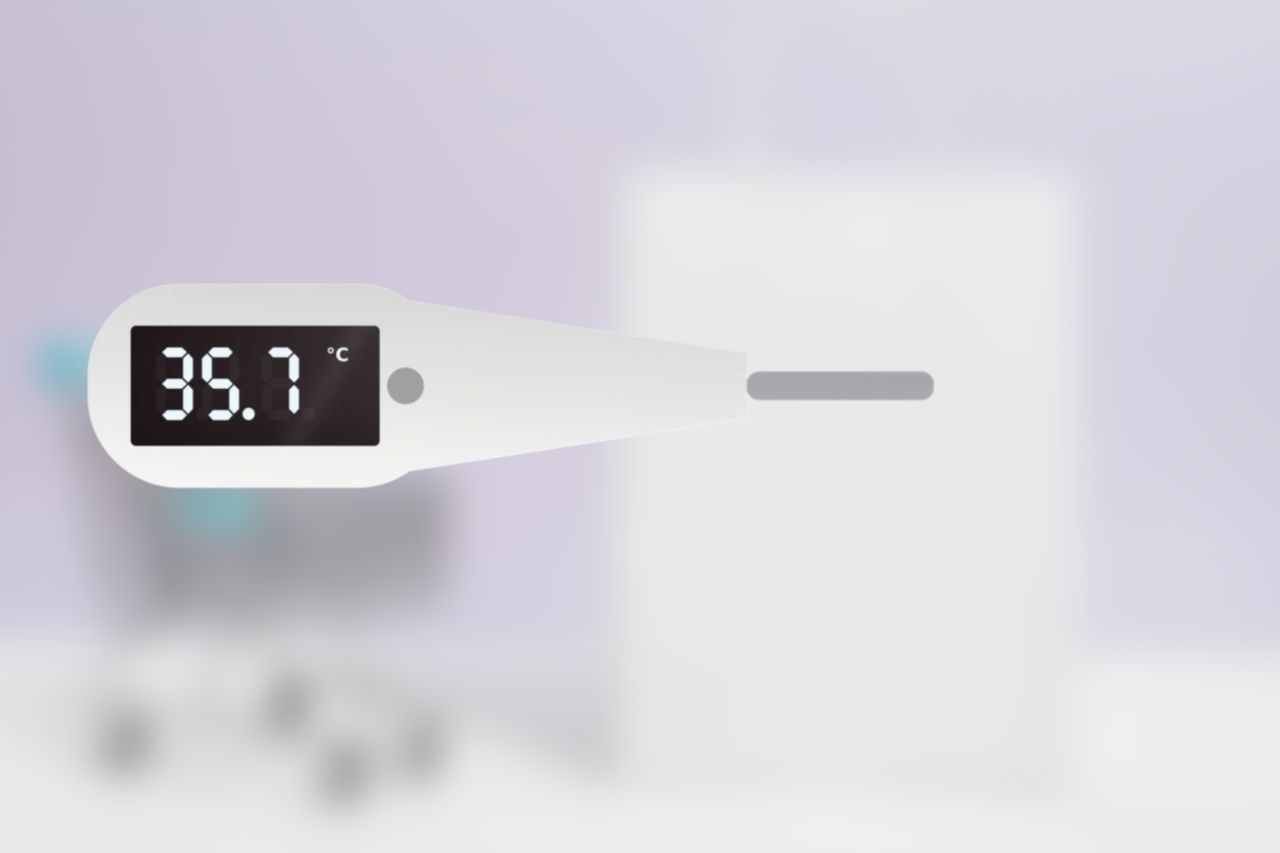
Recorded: 35.7 (°C)
